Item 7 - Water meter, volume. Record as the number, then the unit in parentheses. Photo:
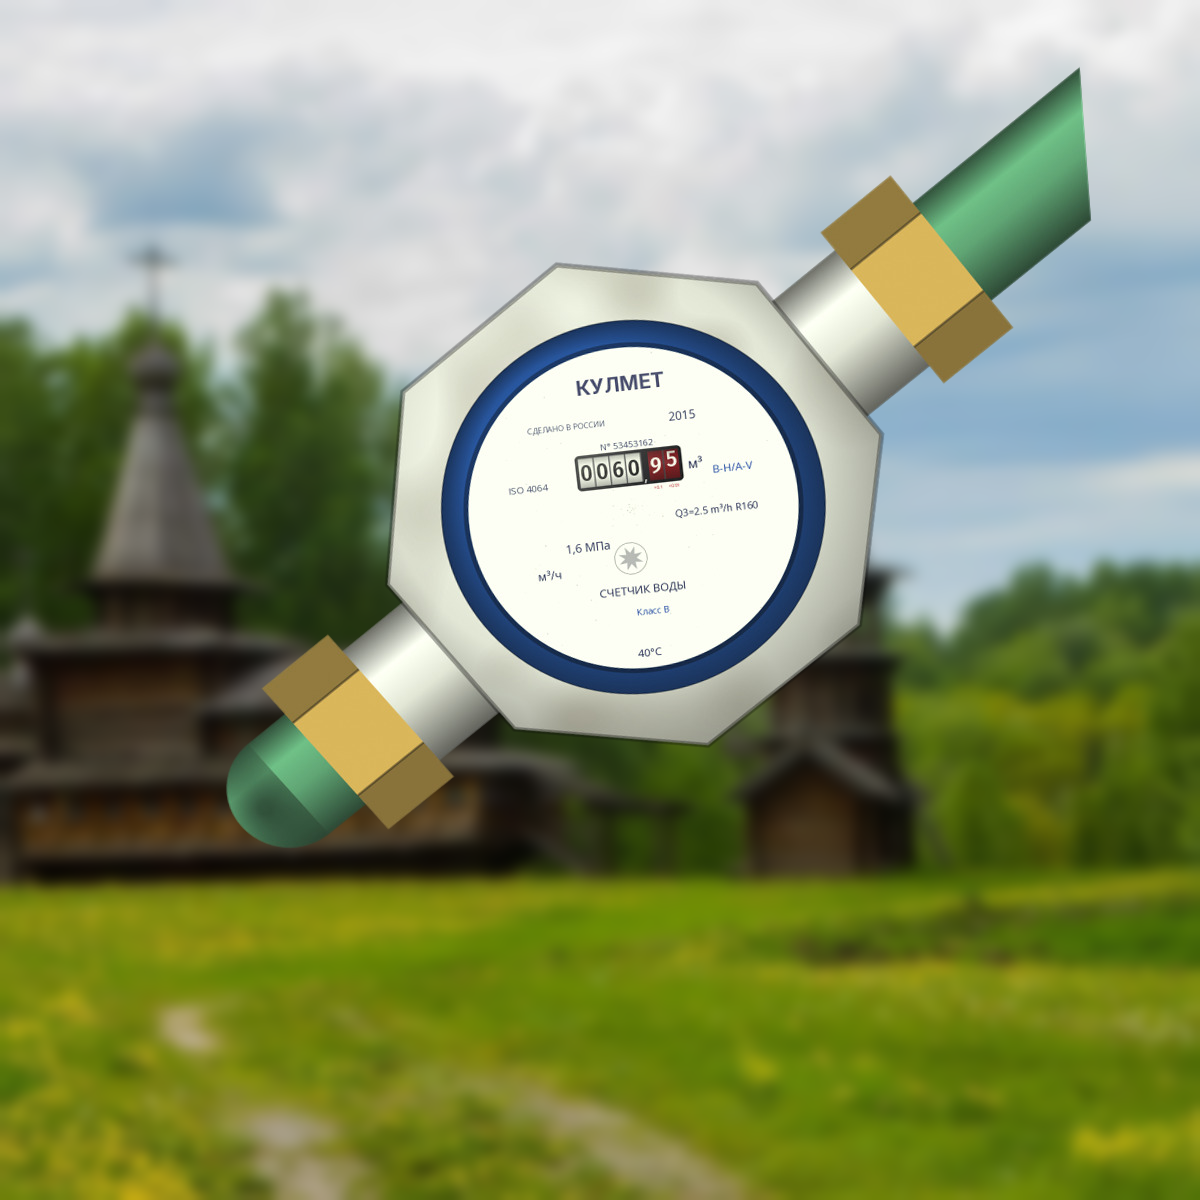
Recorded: 60.95 (m³)
